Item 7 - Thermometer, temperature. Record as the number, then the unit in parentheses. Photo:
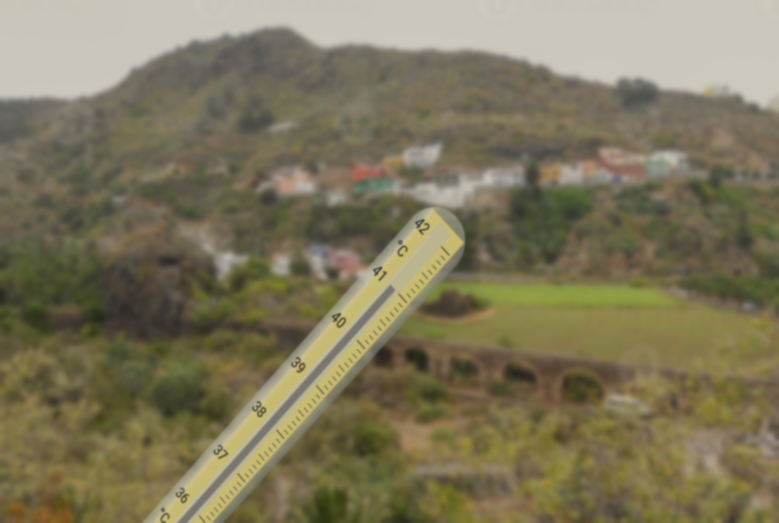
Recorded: 41 (°C)
